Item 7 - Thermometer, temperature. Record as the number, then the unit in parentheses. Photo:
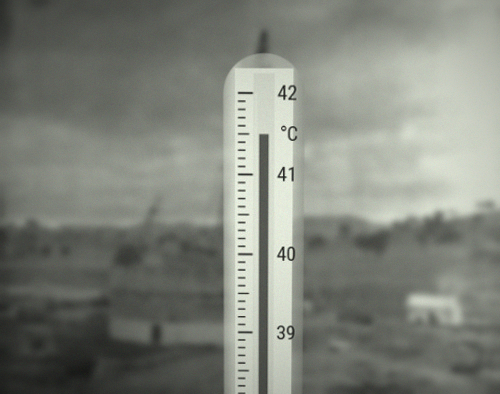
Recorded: 41.5 (°C)
